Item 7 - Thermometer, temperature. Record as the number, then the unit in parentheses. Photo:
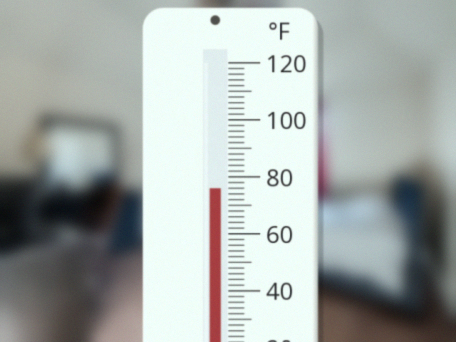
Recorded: 76 (°F)
